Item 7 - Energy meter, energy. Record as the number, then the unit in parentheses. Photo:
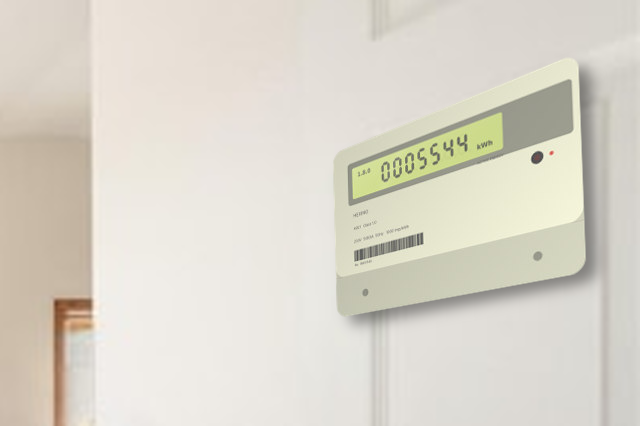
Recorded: 5544 (kWh)
